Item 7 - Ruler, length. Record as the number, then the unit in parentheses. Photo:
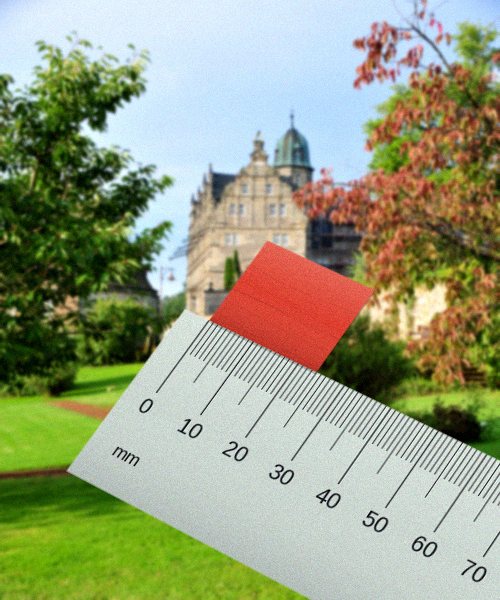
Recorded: 24 (mm)
